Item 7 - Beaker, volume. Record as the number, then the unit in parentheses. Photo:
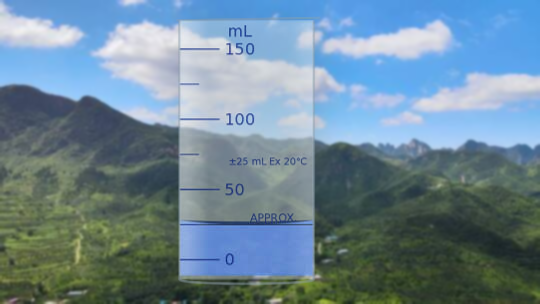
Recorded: 25 (mL)
